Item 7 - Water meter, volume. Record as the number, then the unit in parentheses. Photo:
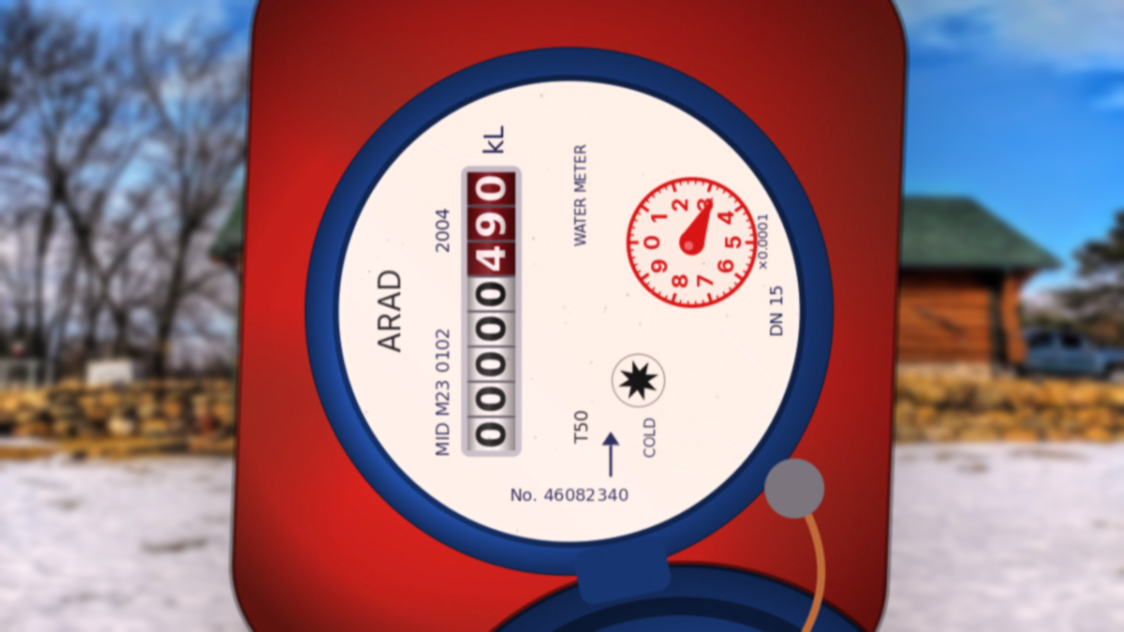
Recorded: 0.4903 (kL)
